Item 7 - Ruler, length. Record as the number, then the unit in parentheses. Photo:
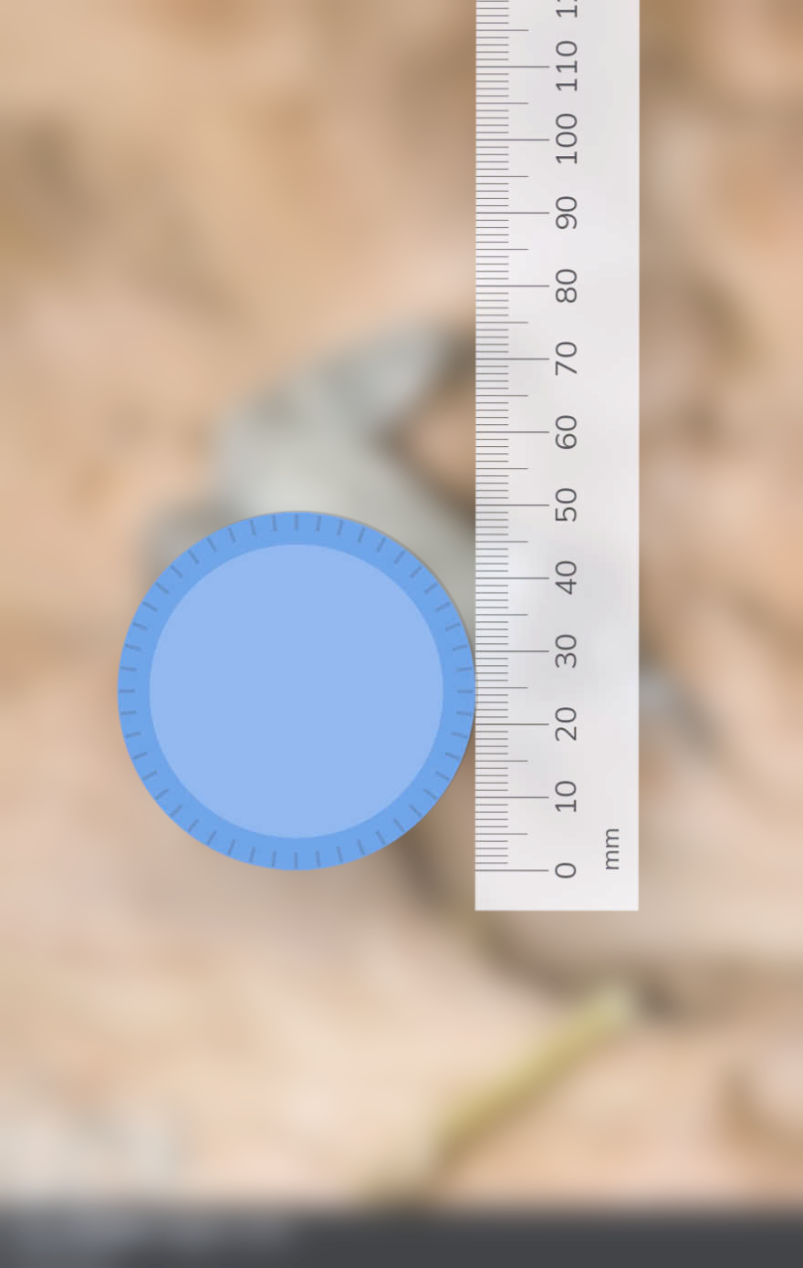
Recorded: 49 (mm)
